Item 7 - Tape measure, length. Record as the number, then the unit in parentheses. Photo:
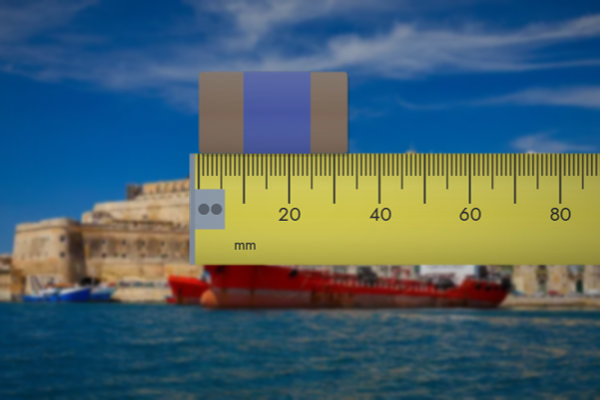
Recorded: 33 (mm)
